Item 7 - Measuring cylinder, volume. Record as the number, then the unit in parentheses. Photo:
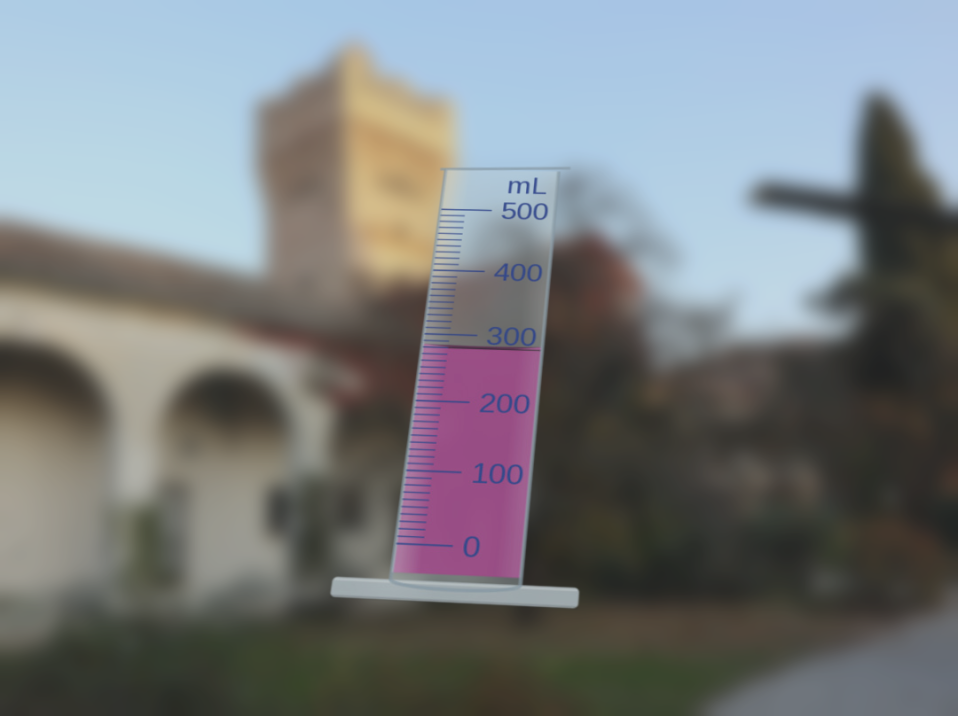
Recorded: 280 (mL)
